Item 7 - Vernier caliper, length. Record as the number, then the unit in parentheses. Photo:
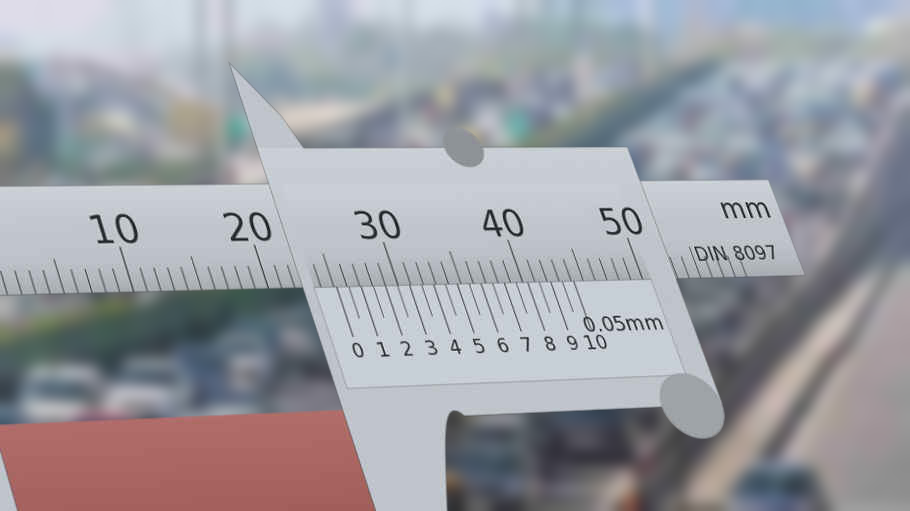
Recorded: 25.2 (mm)
